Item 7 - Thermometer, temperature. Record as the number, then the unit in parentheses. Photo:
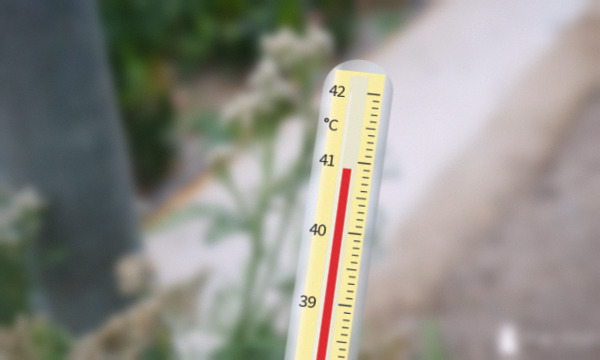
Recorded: 40.9 (°C)
